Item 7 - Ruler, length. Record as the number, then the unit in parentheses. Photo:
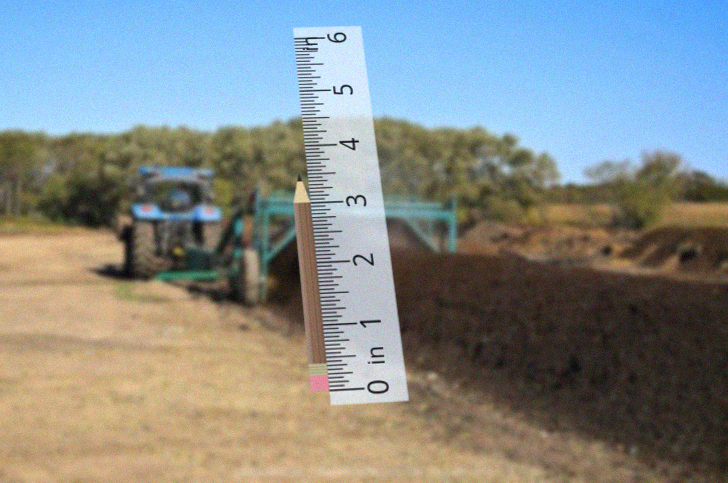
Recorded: 3.5 (in)
